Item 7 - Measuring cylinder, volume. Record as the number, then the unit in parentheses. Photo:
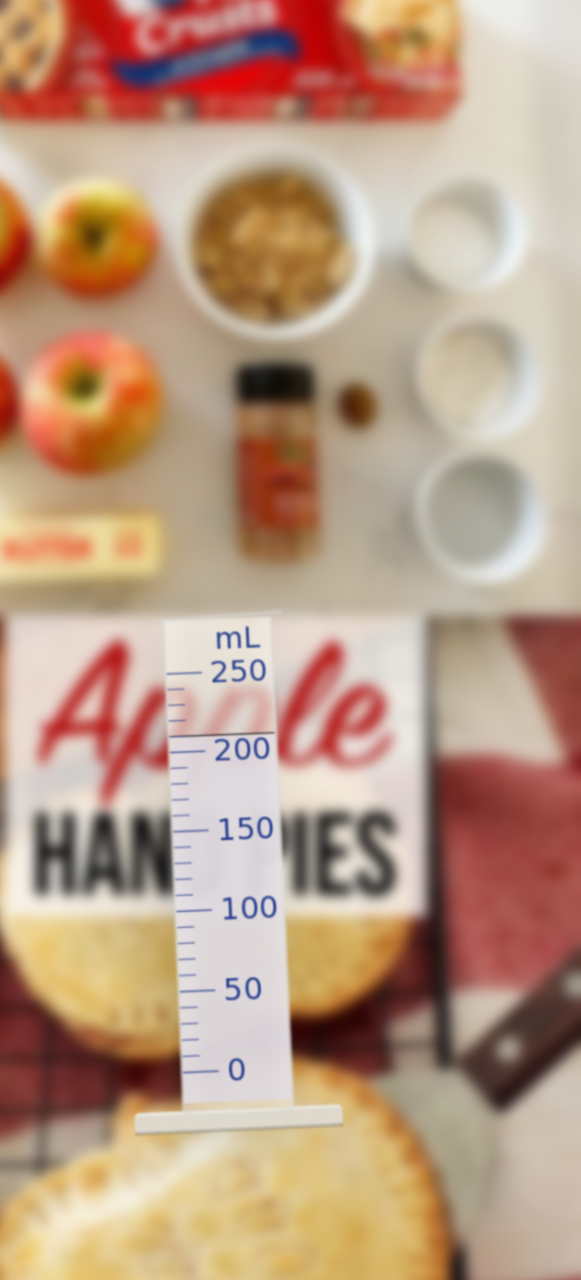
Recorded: 210 (mL)
